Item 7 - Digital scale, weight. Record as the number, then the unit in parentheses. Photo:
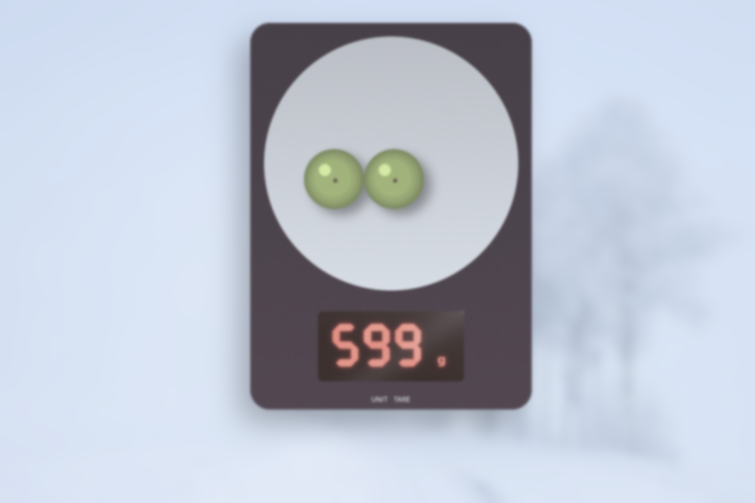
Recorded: 599 (g)
